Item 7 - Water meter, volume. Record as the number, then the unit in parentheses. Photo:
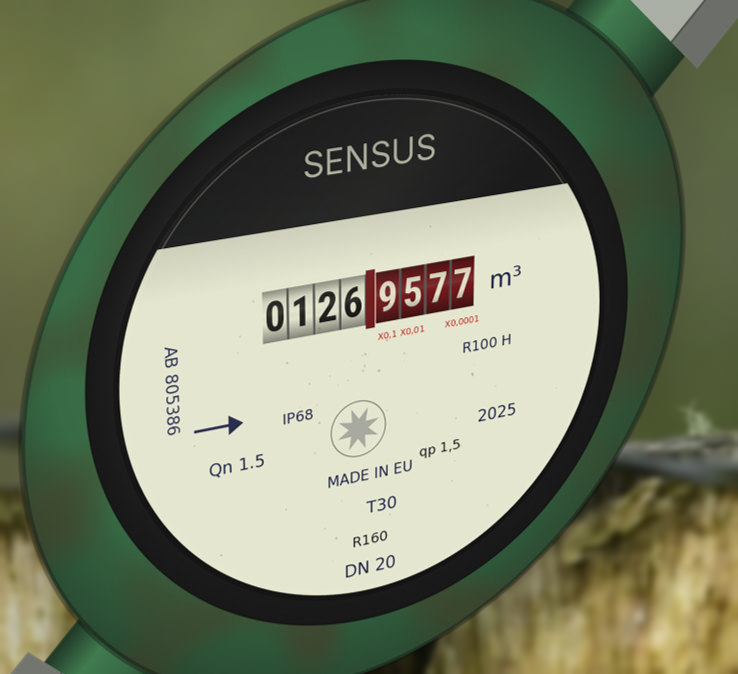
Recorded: 126.9577 (m³)
